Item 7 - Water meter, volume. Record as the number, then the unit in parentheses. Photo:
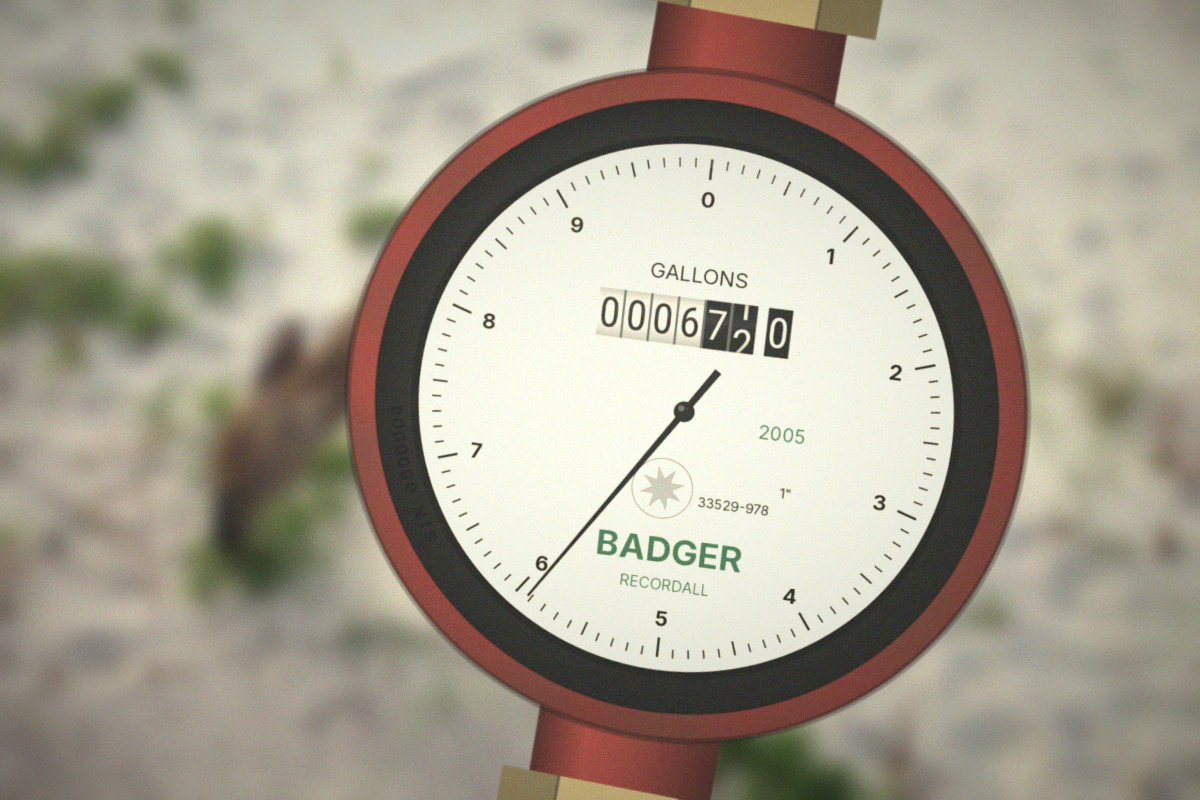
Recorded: 6715.9 (gal)
